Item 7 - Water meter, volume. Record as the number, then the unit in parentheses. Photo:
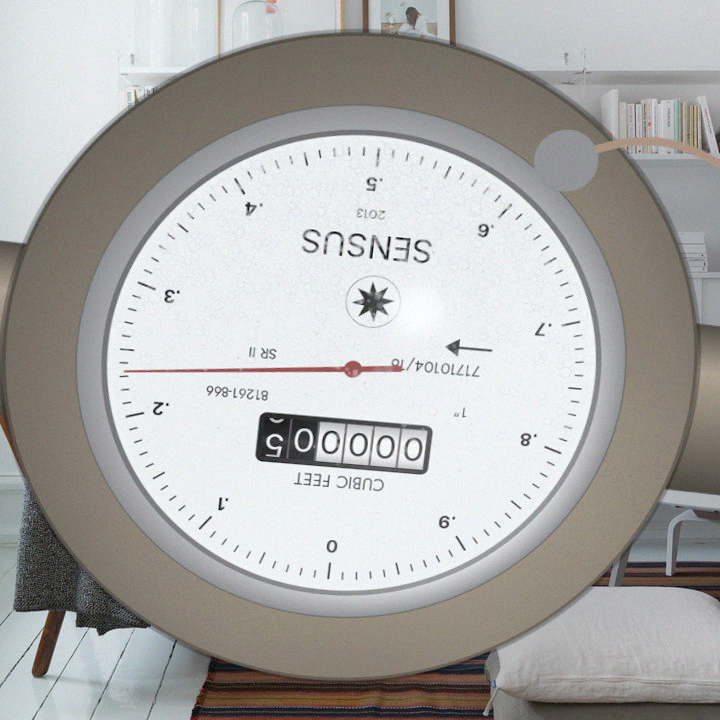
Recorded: 5.23 (ft³)
